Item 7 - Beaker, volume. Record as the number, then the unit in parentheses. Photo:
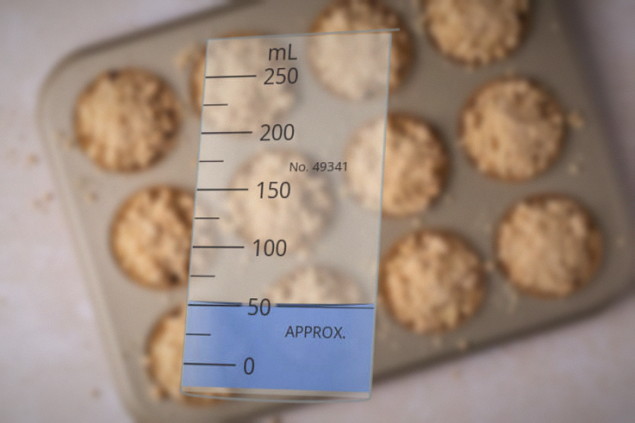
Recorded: 50 (mL)
